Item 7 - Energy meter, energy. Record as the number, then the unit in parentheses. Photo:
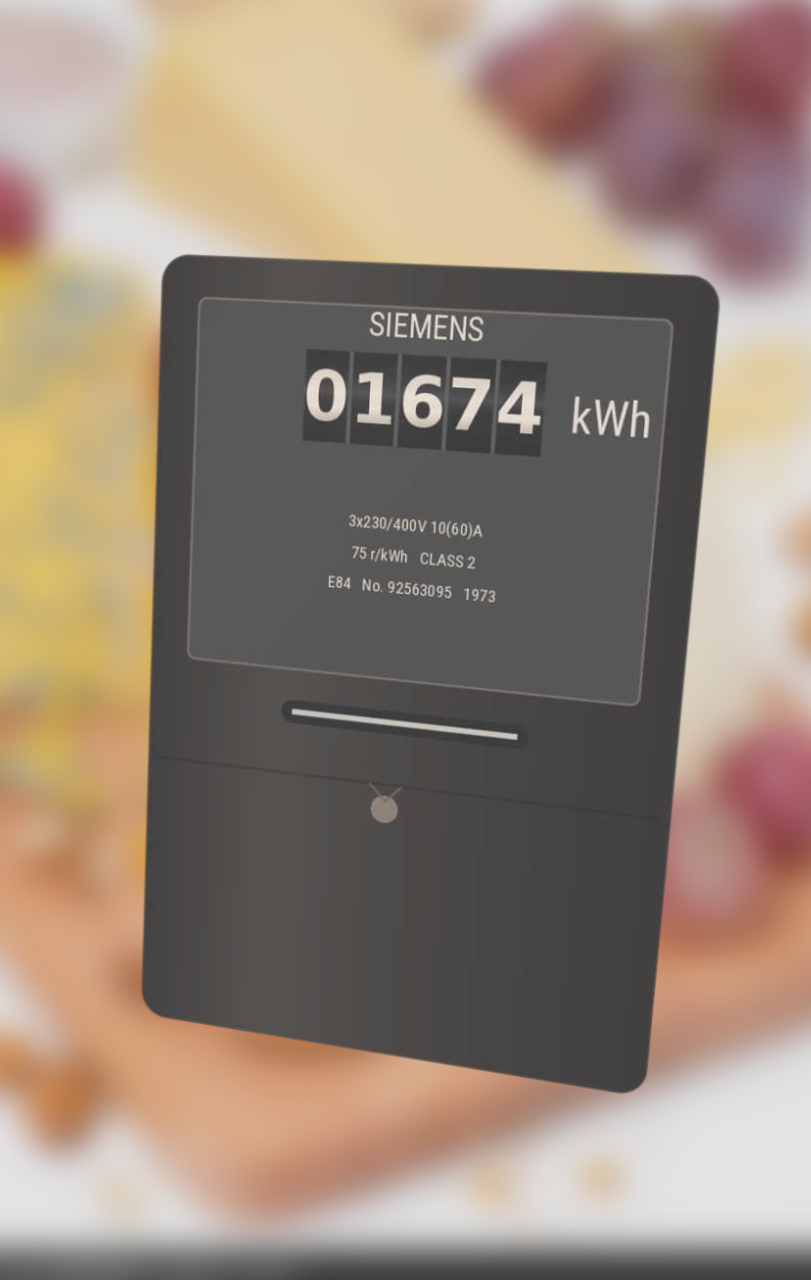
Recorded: 1674 (kWh)
